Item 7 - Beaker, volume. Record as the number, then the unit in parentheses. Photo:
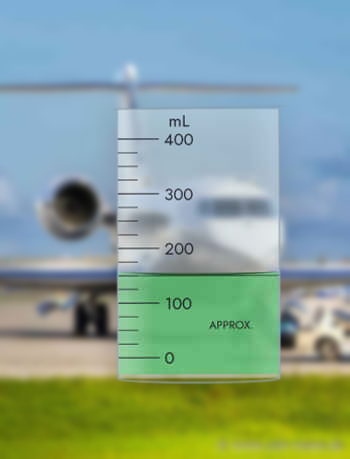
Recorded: 150 (mL)
